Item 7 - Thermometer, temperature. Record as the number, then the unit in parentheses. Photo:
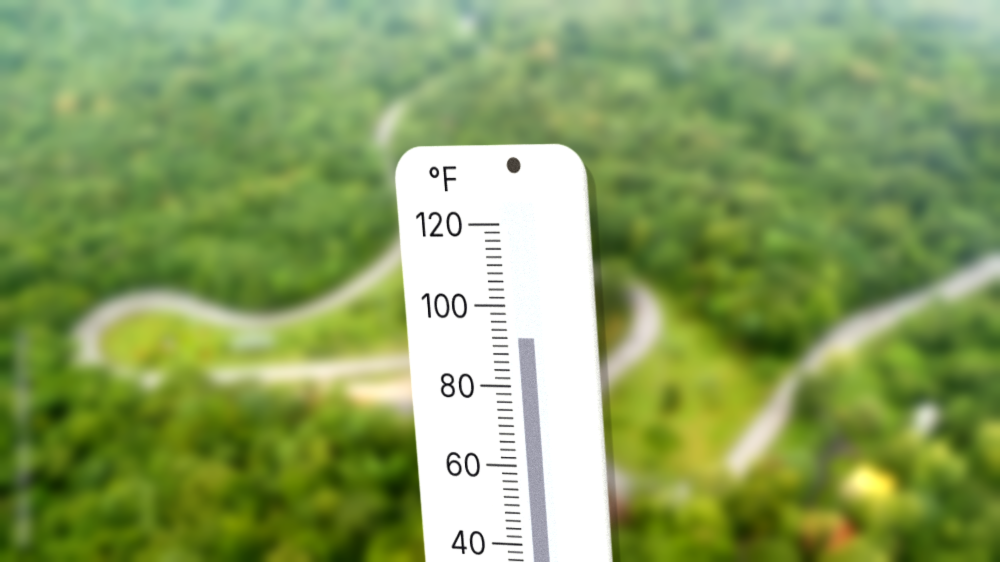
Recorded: 92 (°F)
